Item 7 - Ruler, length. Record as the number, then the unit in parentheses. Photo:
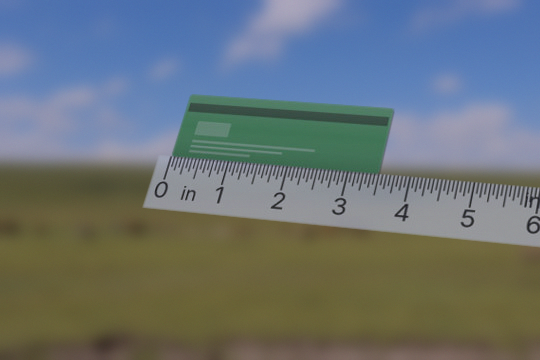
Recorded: 3.5 (in)
